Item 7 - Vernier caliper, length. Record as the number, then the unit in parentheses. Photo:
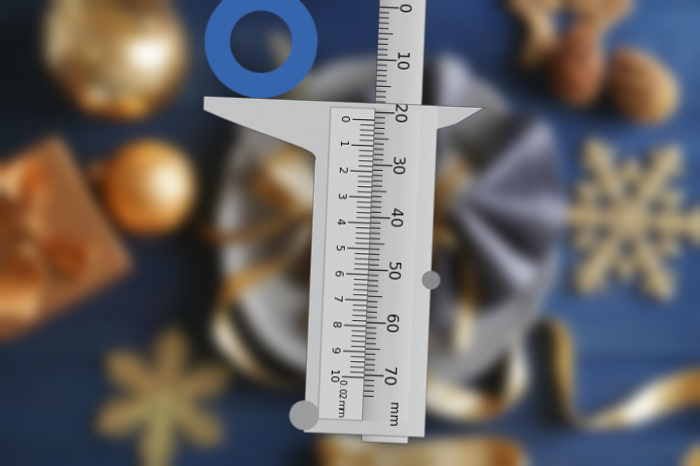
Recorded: 21.5 (mm)
